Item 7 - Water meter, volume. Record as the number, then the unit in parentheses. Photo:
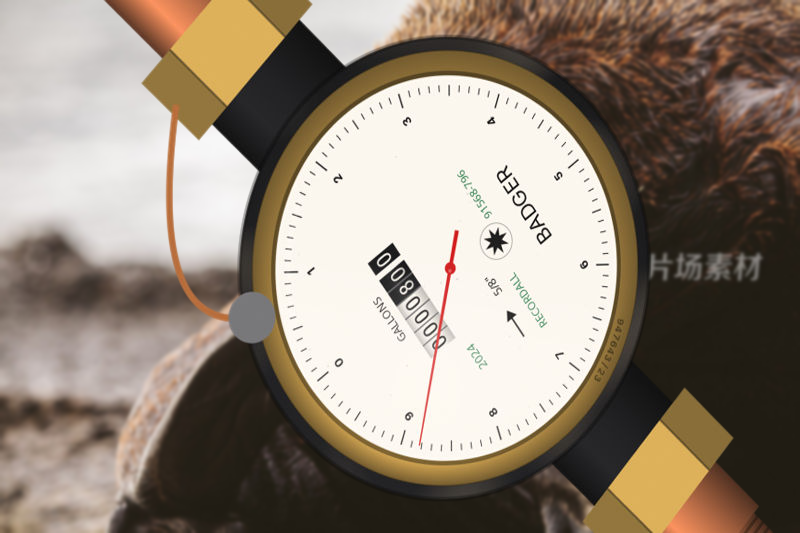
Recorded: 798.8 (gal)
